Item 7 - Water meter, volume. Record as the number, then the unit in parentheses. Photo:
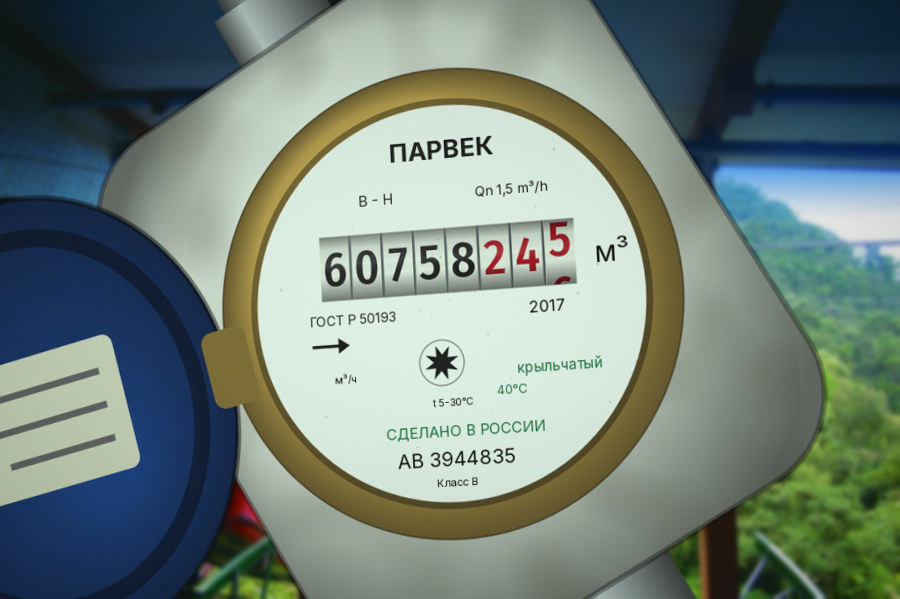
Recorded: 60758.245 (m³)
